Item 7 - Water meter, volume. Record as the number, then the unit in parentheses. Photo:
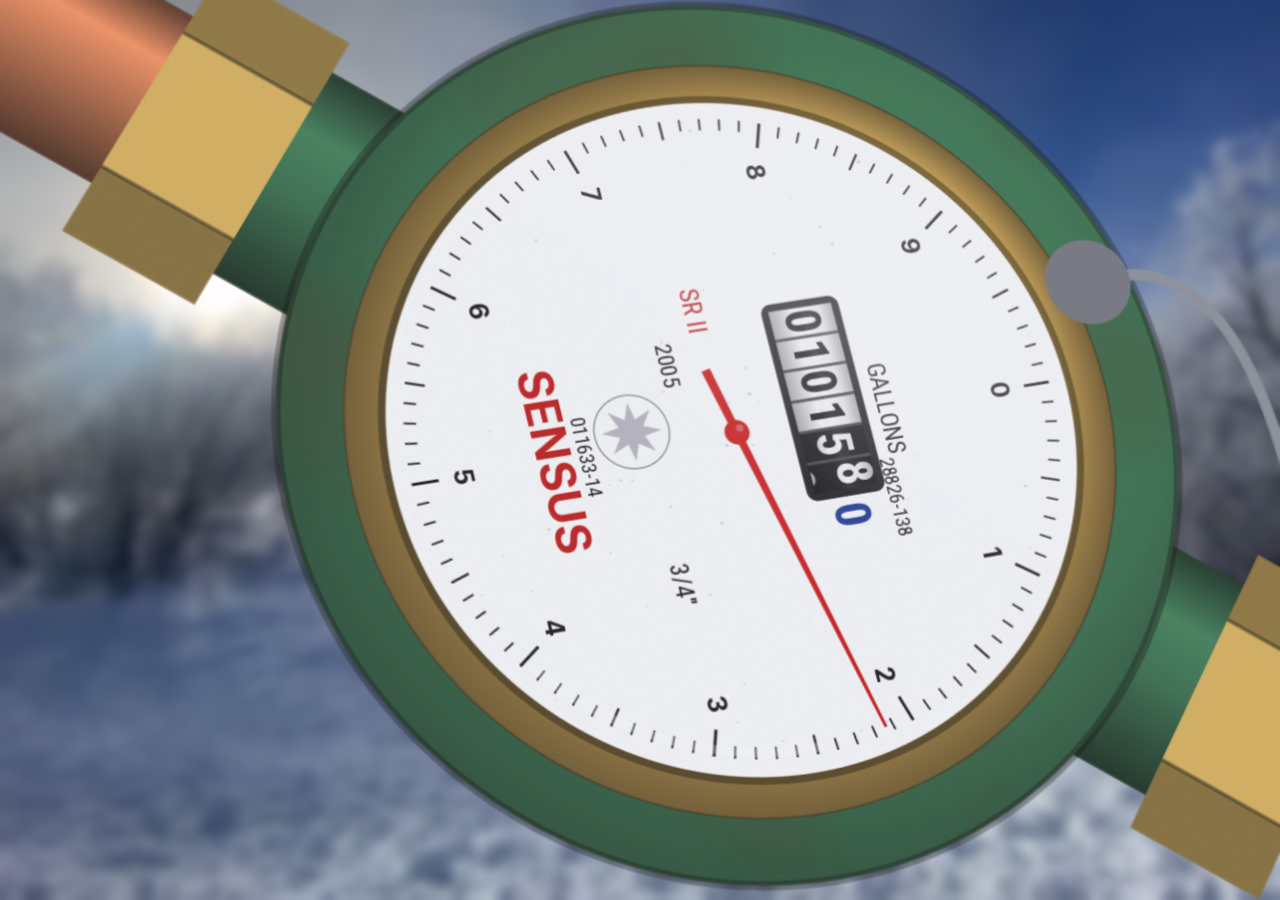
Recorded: 101582.1 (gal)
